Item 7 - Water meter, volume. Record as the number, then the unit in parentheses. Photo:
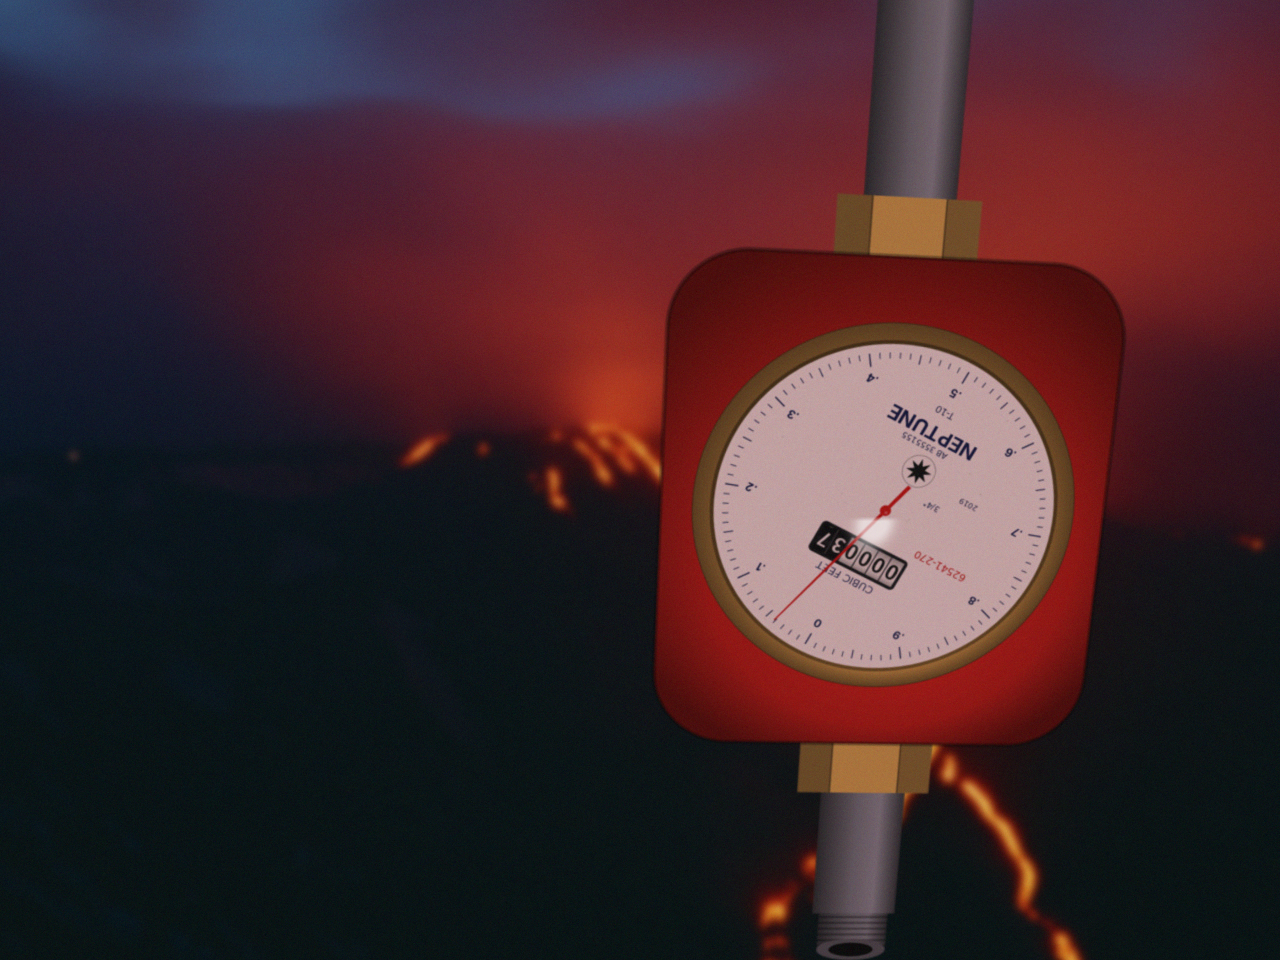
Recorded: 37.04 (ft³)
